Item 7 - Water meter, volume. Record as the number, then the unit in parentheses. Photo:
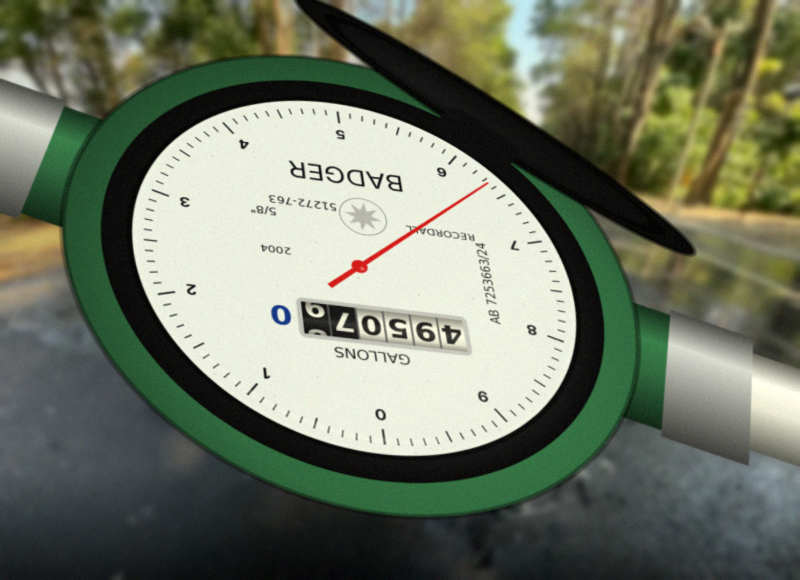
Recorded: 4950786.3 (gal)
